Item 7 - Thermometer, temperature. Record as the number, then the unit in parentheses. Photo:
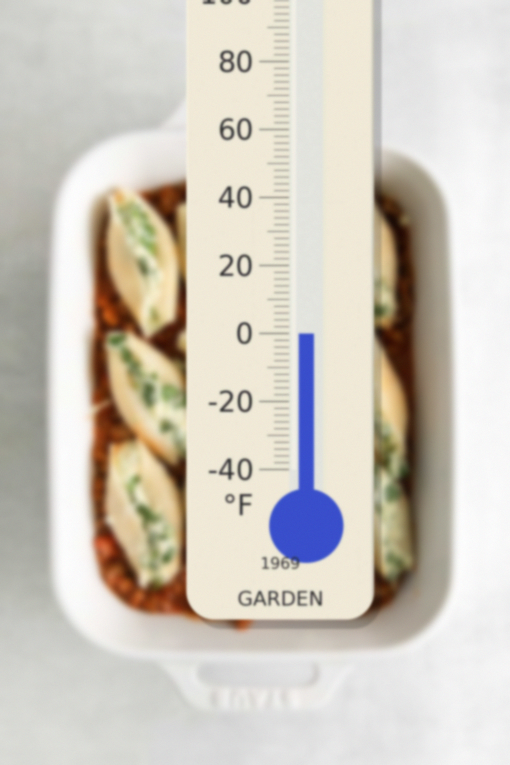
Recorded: 0 (°F)
